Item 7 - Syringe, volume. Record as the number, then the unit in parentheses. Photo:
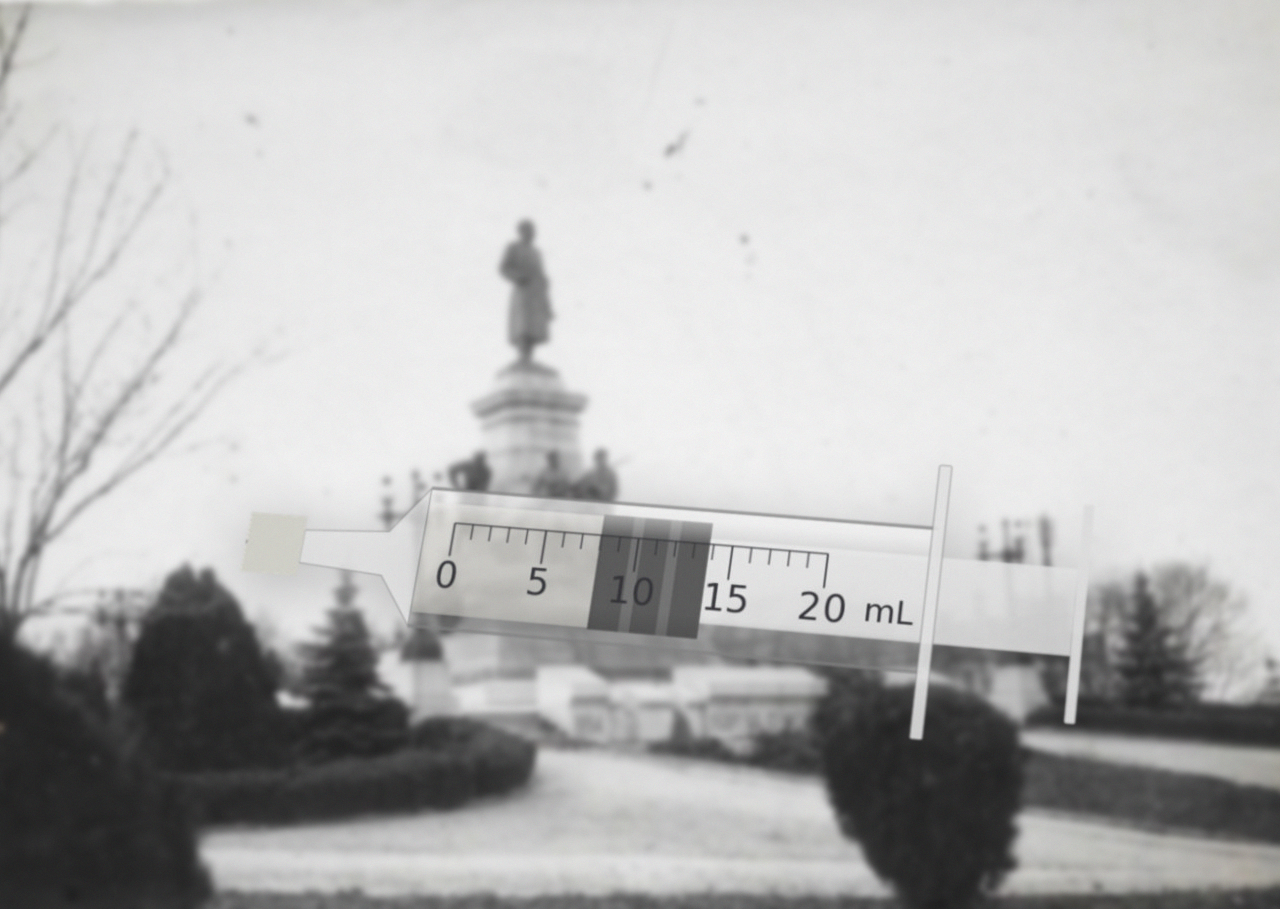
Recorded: 8 (mL)
